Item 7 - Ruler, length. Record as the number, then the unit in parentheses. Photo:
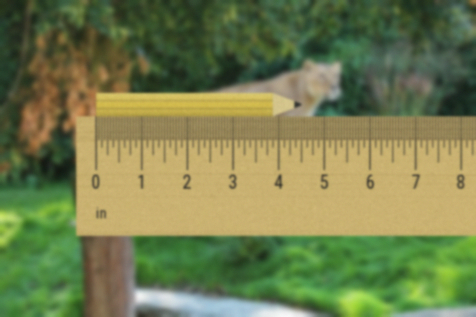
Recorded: 4.5 (in)
